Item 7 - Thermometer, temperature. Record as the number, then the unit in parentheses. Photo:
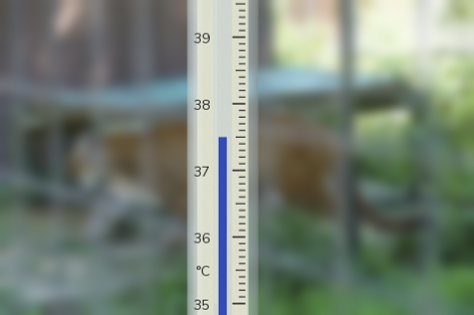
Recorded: 37.5 (°C)
